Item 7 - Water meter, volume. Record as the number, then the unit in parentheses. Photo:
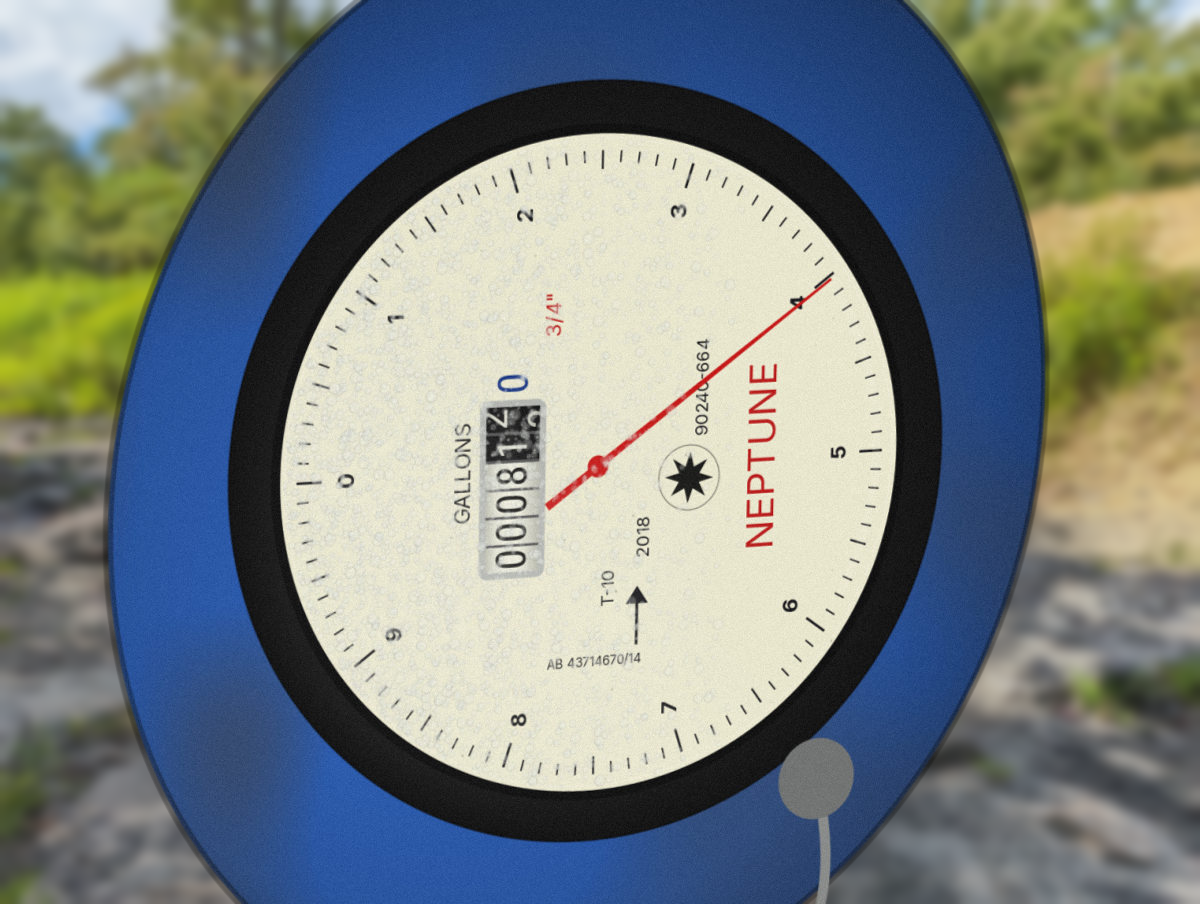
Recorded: 8124.0 (gal)
